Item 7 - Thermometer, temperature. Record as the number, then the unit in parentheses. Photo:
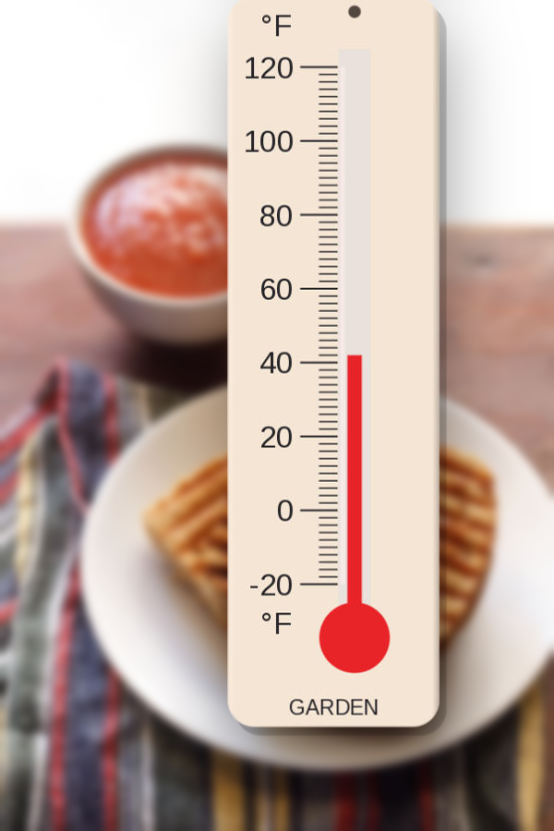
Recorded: 42 (°F)
